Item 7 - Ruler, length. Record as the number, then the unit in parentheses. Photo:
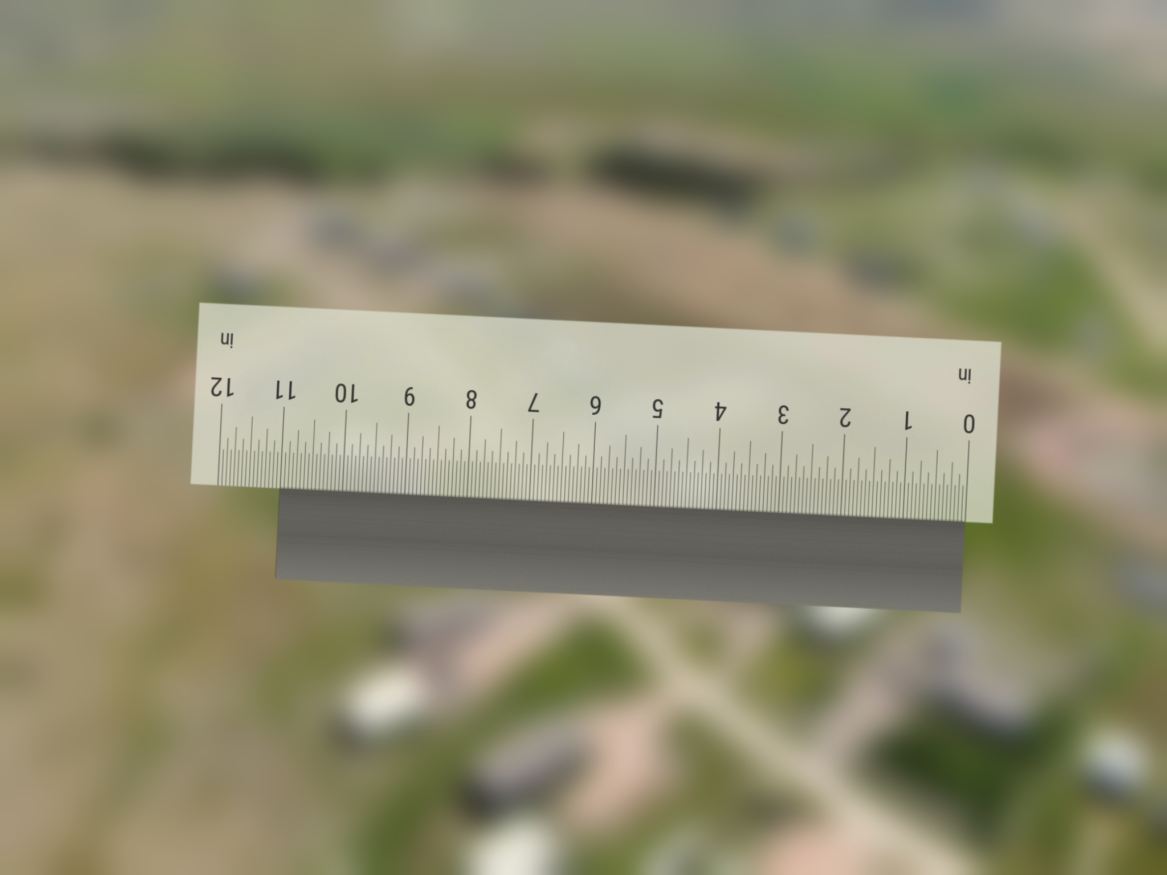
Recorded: 11 (in)
